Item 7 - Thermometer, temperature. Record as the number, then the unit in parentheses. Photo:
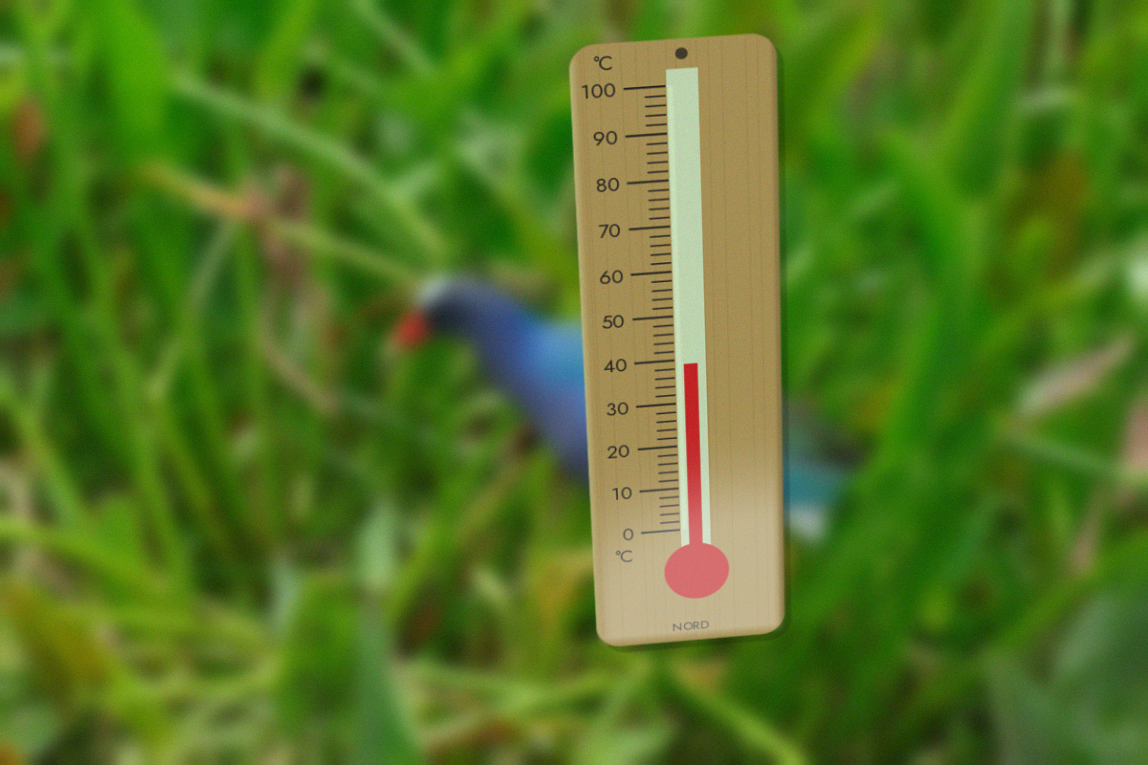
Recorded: 39 (°C)
